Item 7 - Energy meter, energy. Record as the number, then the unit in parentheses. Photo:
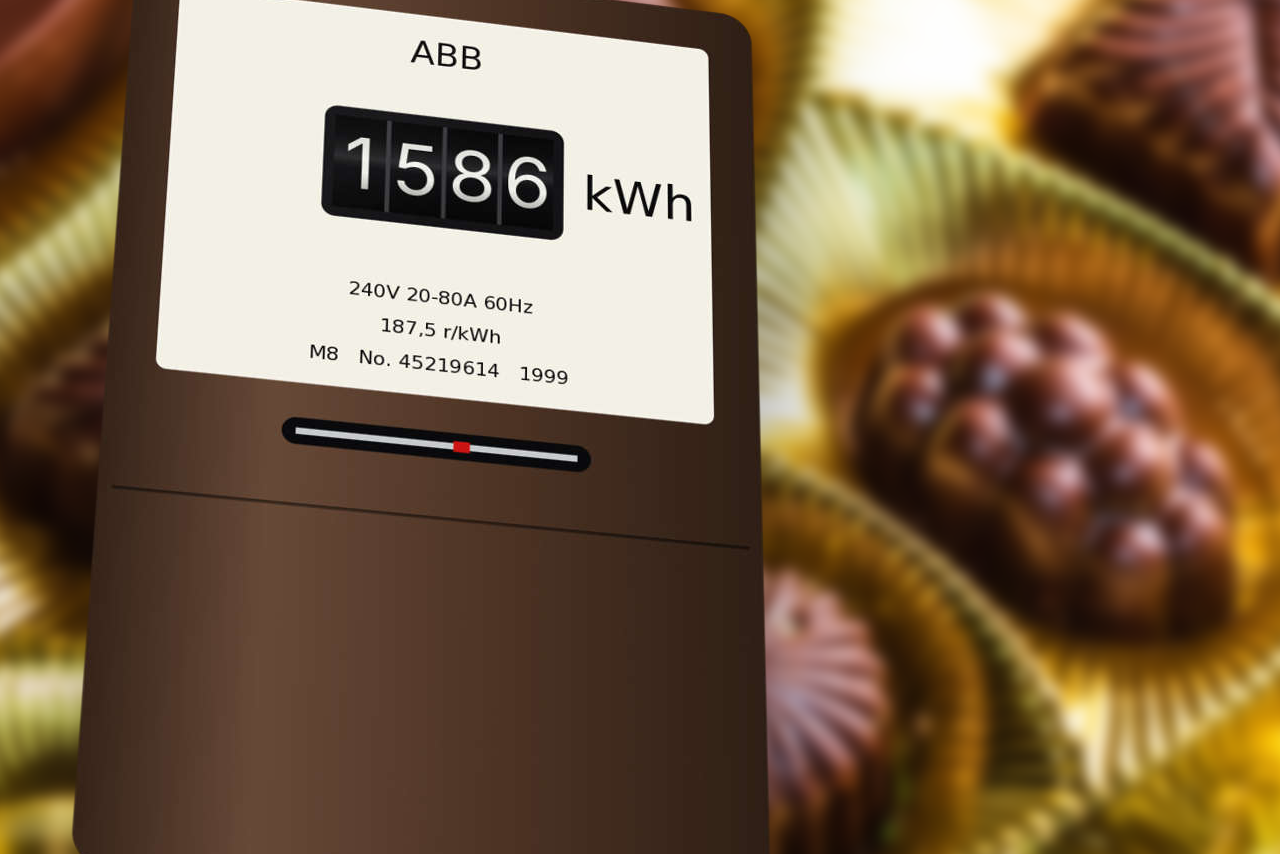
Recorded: 1586 (kWh)
